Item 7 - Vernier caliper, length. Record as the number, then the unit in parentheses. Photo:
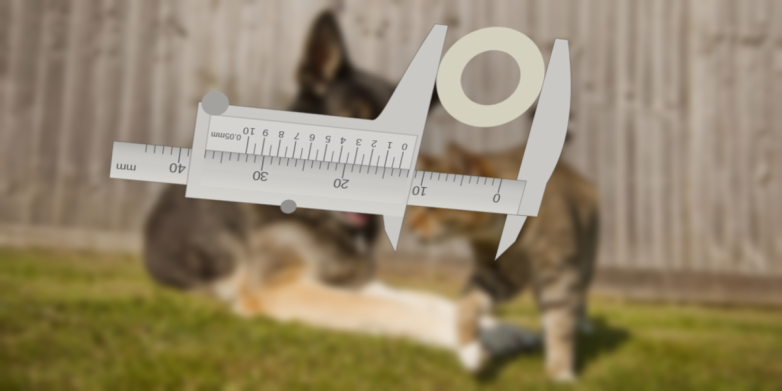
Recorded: 13.2 (mm)
